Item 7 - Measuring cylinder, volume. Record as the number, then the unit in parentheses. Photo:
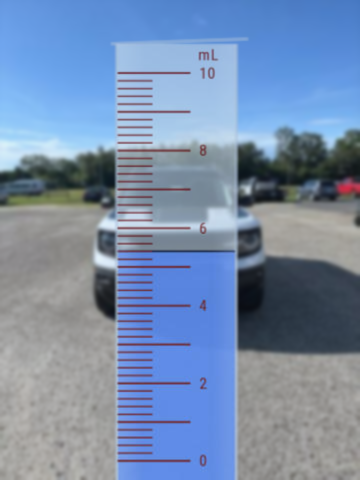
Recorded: 5.4 (mL)
